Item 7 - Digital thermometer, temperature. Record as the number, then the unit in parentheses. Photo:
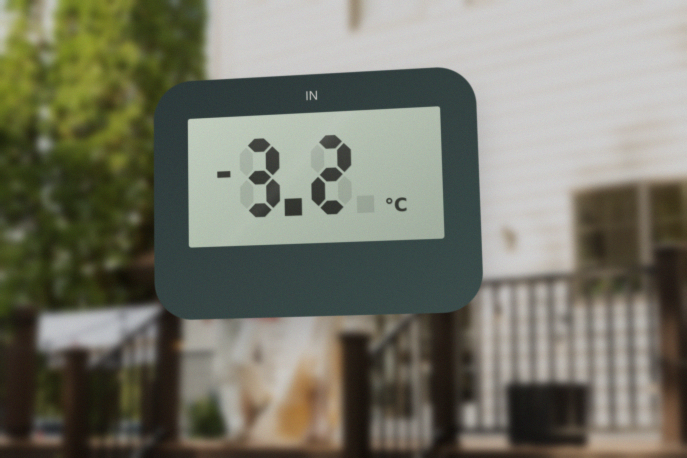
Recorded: -3.2 (°C)
